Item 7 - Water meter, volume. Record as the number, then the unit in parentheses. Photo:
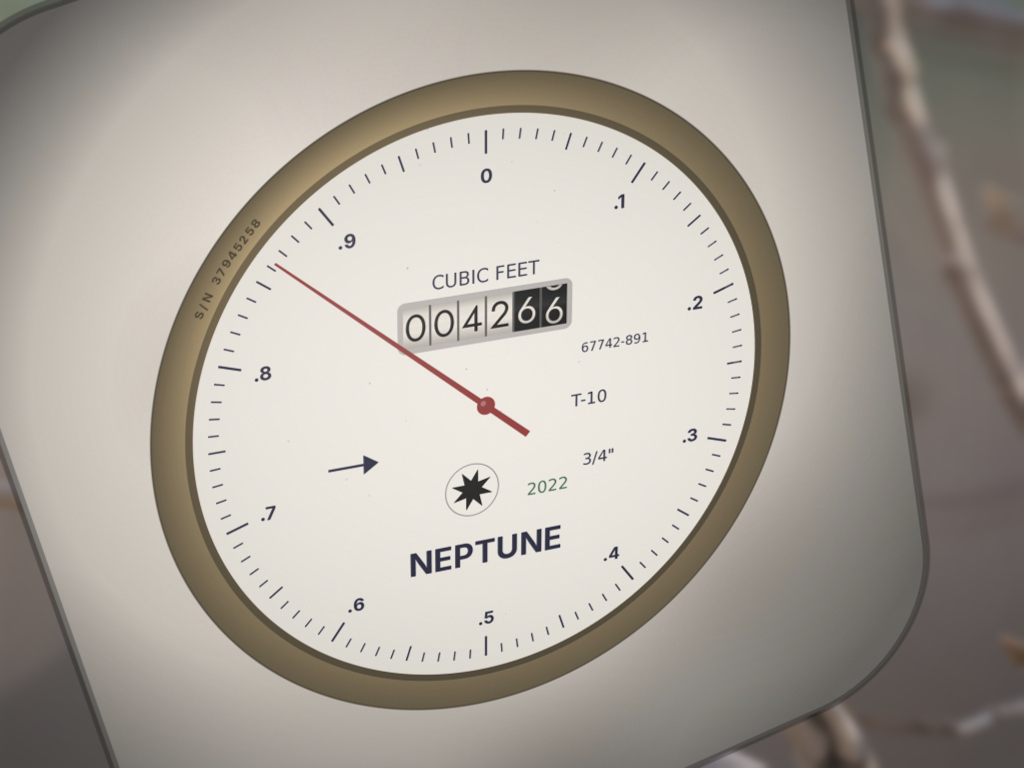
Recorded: 4265.86 (ft³)
